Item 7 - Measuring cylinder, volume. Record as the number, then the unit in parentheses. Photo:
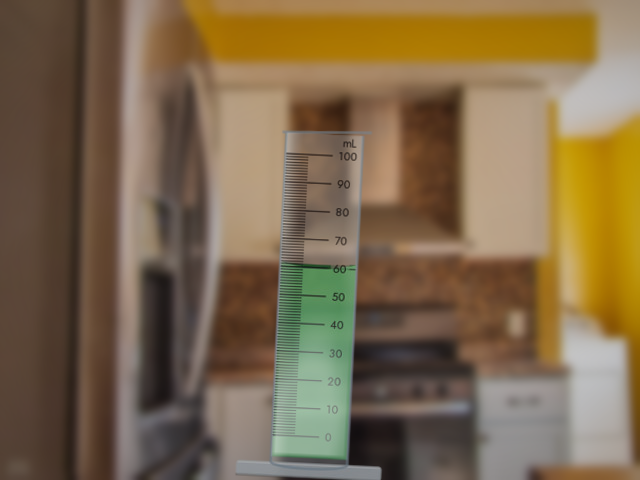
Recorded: 60 (mL)
